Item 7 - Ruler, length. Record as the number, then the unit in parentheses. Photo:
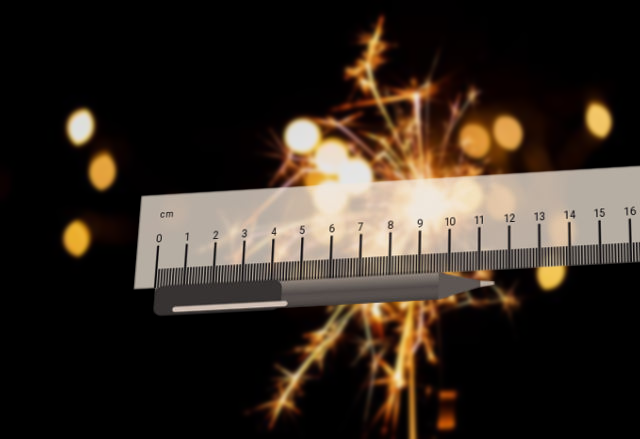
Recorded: 11.5 (cm)
